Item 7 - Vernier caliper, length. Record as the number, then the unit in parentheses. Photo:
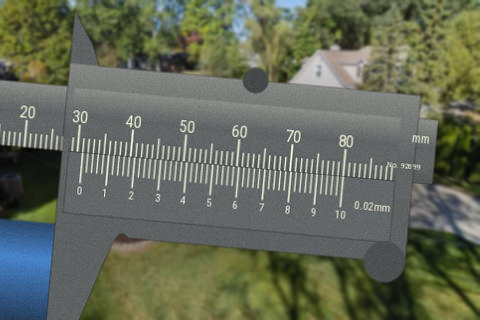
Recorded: 31.0 (mm)
